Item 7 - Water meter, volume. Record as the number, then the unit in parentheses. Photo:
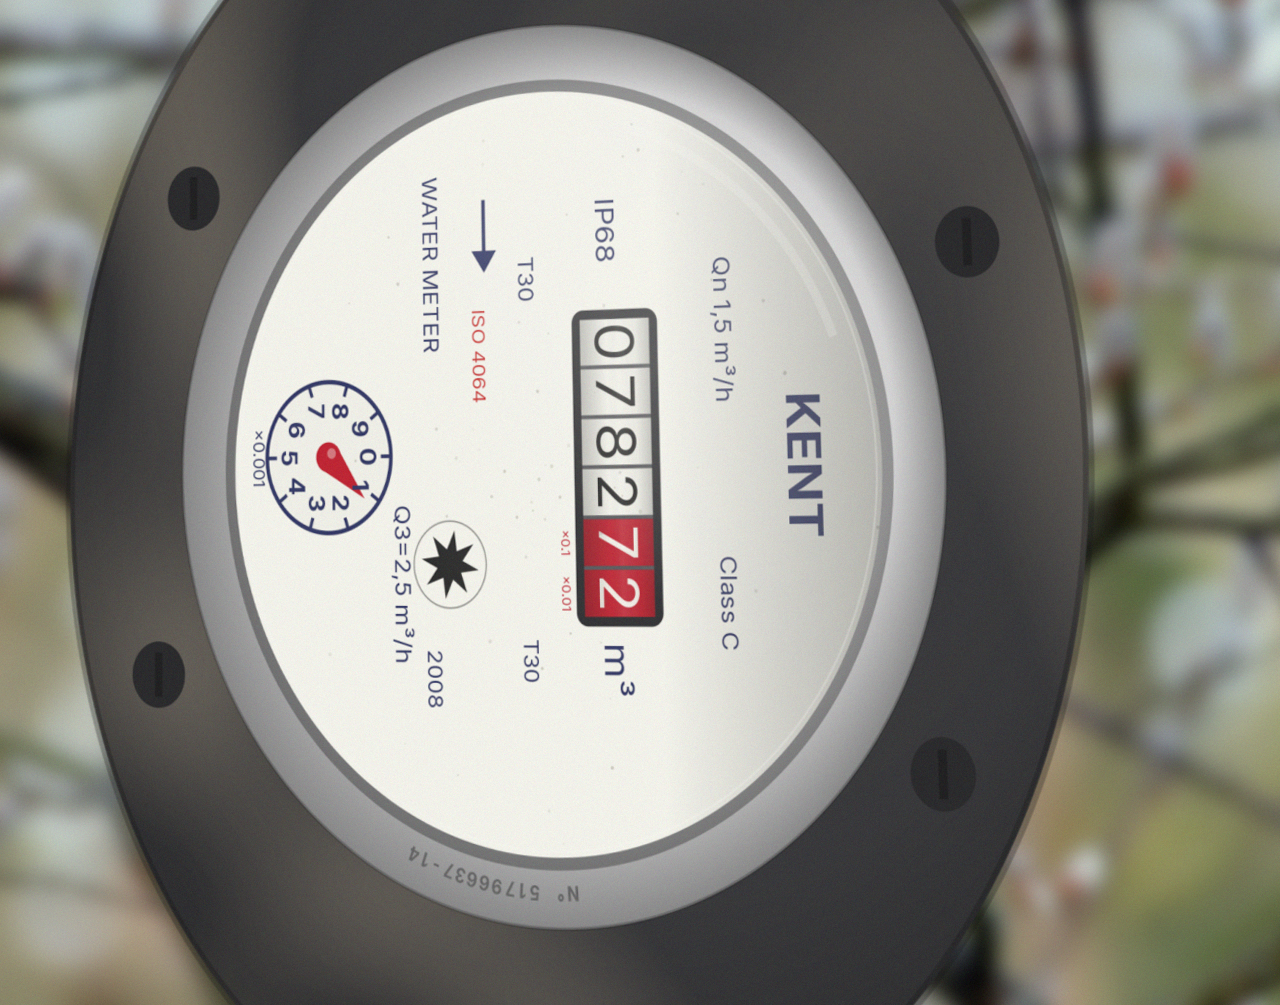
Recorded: 782.721 (m³)
